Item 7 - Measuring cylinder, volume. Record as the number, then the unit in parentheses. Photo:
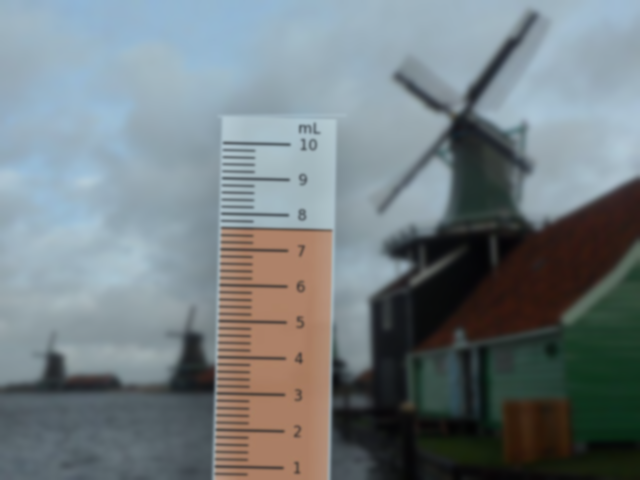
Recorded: 7.6 (mL)
